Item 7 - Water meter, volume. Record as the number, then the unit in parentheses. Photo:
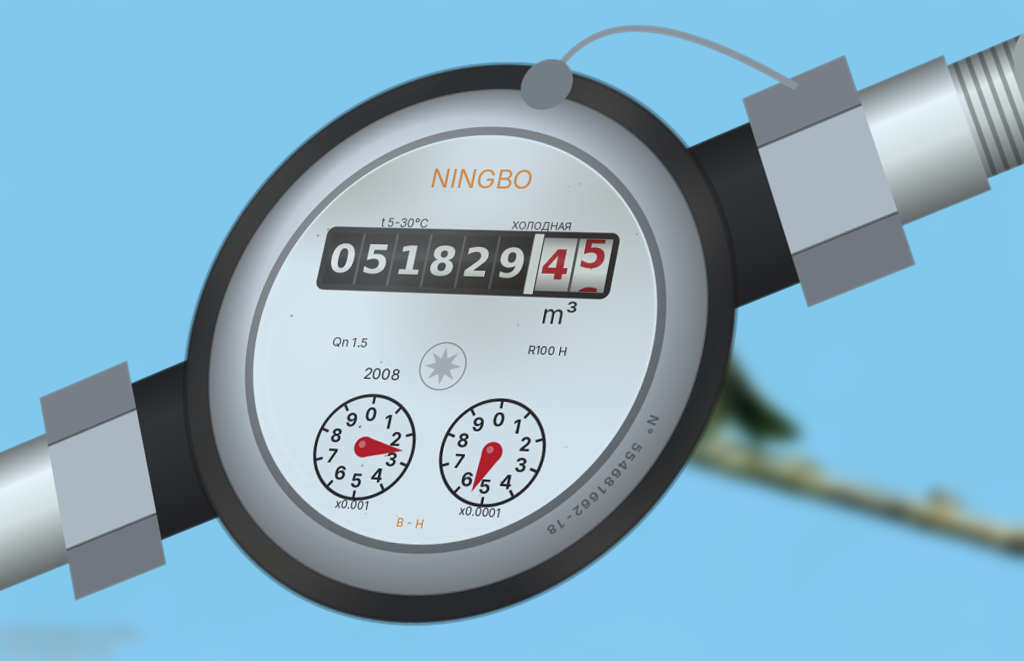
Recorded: 51829.4525 (m³)
